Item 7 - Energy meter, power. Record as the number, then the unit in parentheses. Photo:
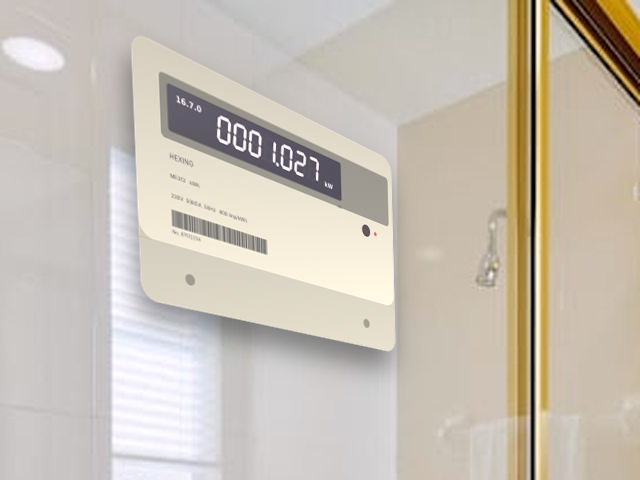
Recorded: 1.027 (kW)
